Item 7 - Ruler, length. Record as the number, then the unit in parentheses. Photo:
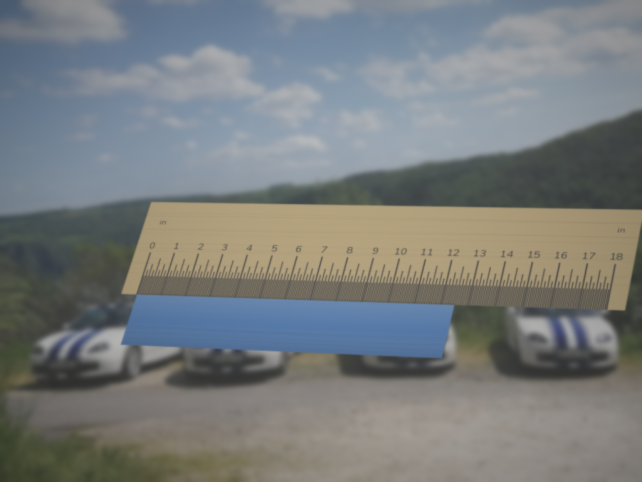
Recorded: 12.5 (in)
